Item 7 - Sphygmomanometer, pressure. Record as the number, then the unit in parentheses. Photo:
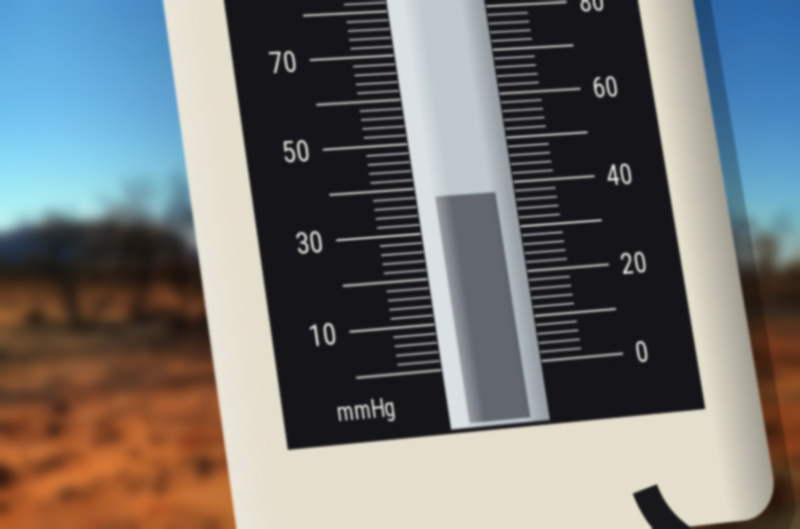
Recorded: 38 (mmHg)
